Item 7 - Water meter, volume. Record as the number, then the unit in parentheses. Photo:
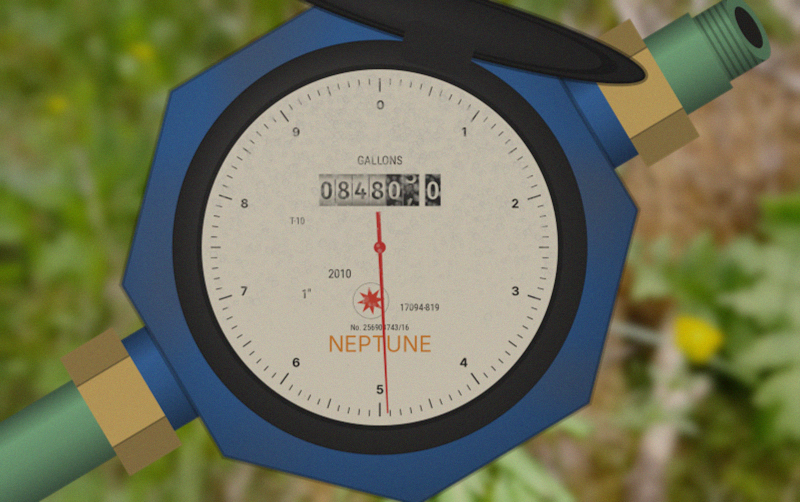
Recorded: 848034.9 (gal)
